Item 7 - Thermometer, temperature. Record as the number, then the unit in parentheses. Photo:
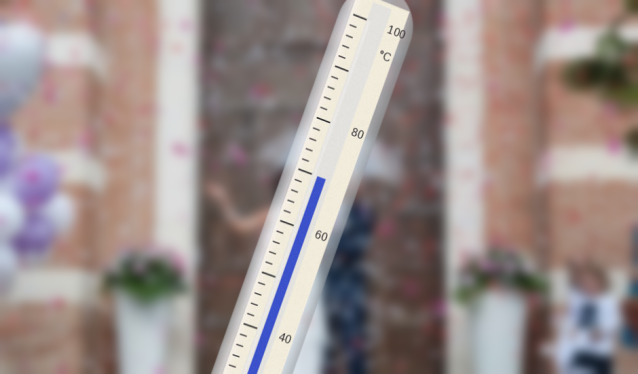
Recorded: 70 (°C)
